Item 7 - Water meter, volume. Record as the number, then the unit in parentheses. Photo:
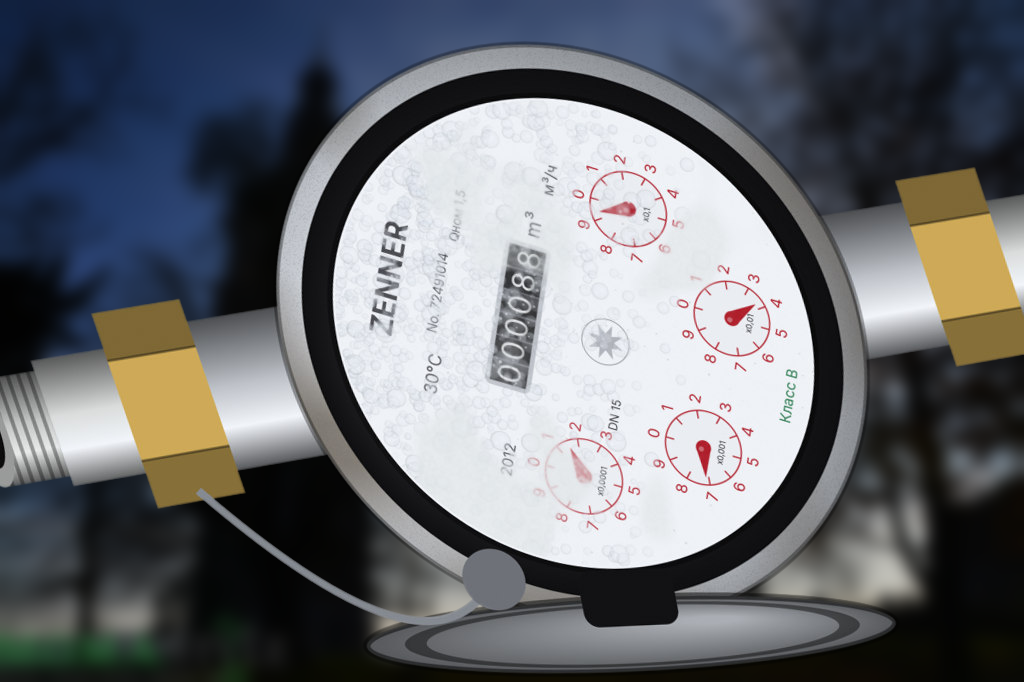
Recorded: 87.9371 (m³)
